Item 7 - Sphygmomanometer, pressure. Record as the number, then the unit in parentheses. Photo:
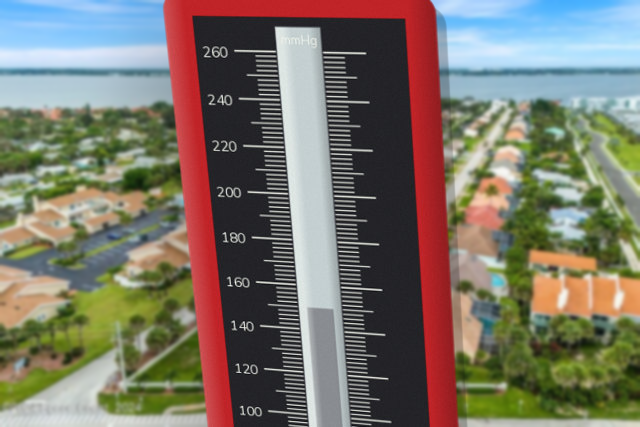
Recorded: 150 (mmHg)
